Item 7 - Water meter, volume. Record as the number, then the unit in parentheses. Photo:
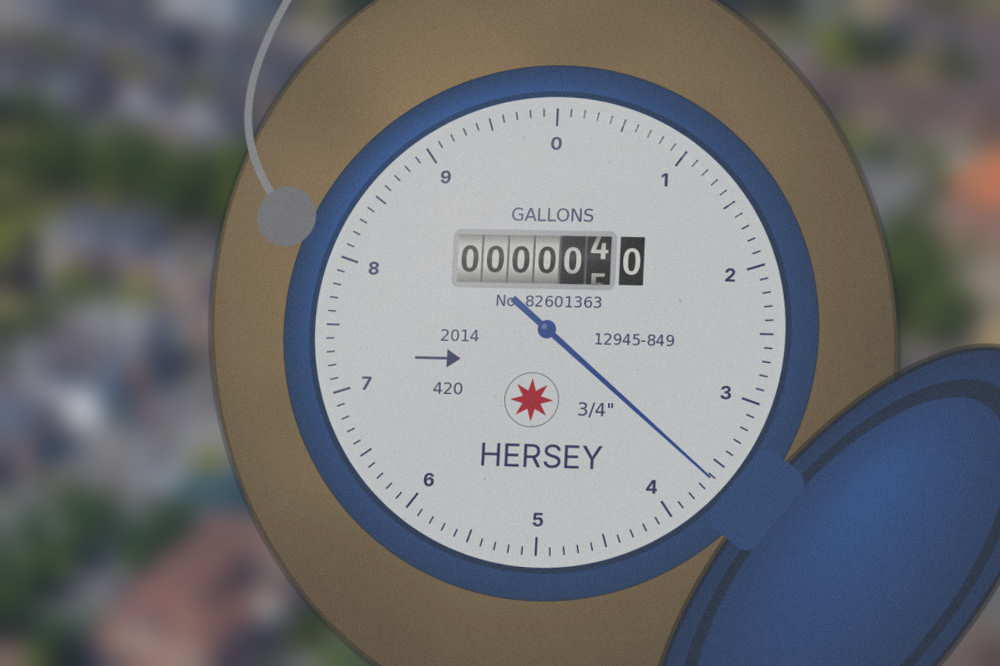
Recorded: 43.6 (gal)
